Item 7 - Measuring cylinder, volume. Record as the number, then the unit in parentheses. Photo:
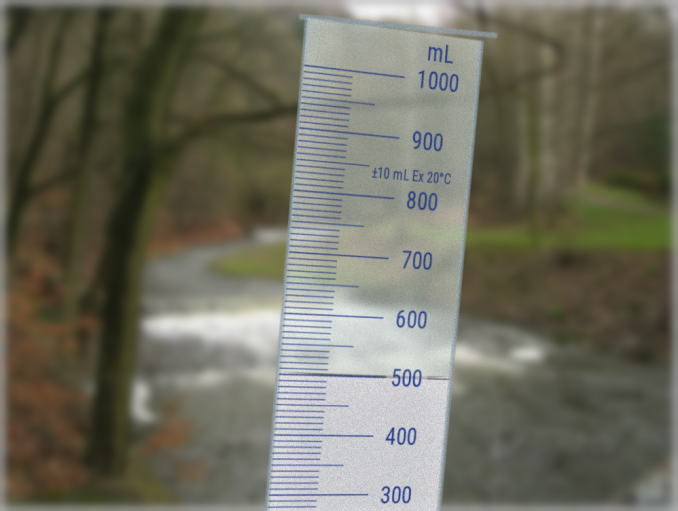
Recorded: 500 (mL)
